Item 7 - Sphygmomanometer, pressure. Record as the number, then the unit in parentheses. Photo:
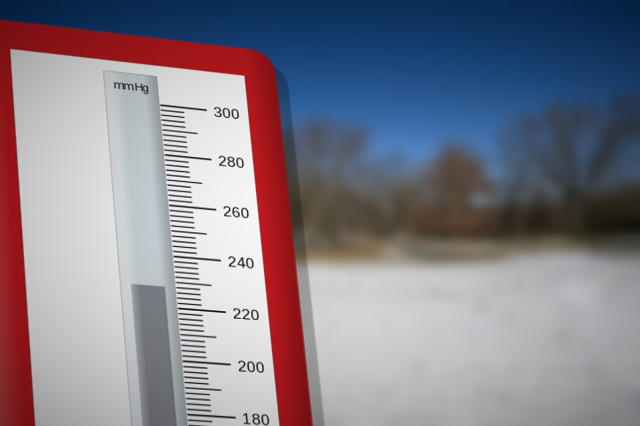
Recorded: 228 (mmHg)
